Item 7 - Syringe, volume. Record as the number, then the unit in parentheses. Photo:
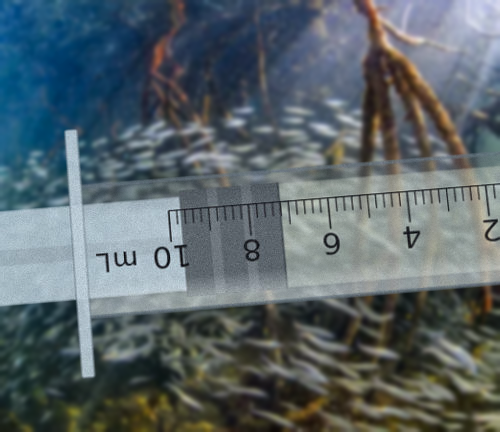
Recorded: 7.2 (mL)
